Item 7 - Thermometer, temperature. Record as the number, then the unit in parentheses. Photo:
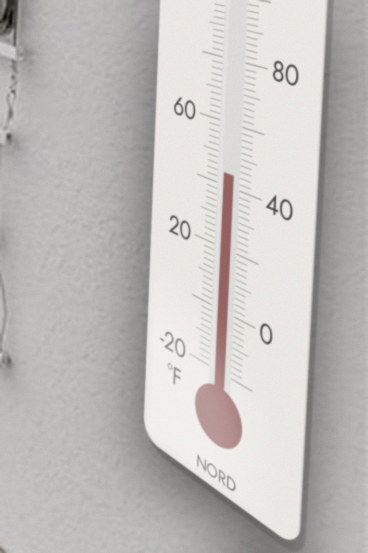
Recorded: 44 (°F)
